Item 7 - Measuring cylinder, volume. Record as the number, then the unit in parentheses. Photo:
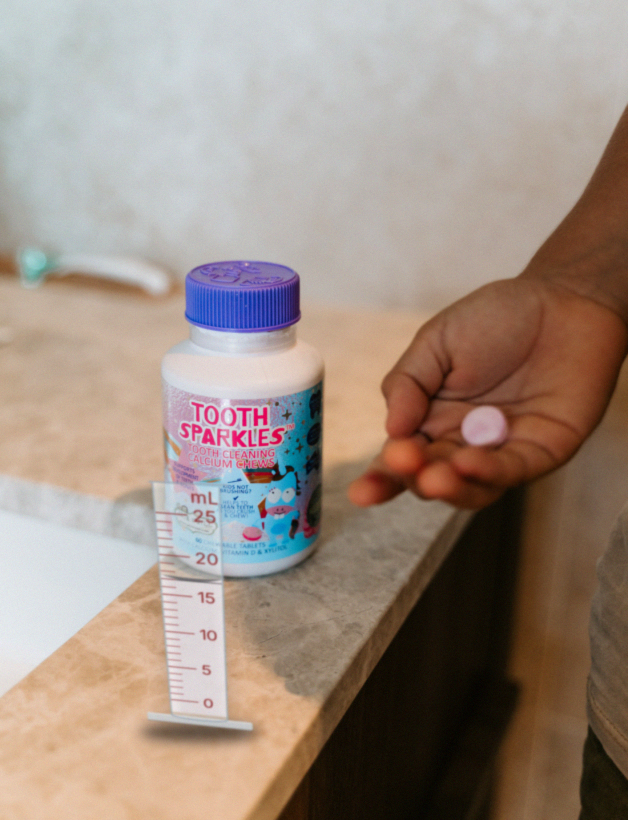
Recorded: 17 (mL)
